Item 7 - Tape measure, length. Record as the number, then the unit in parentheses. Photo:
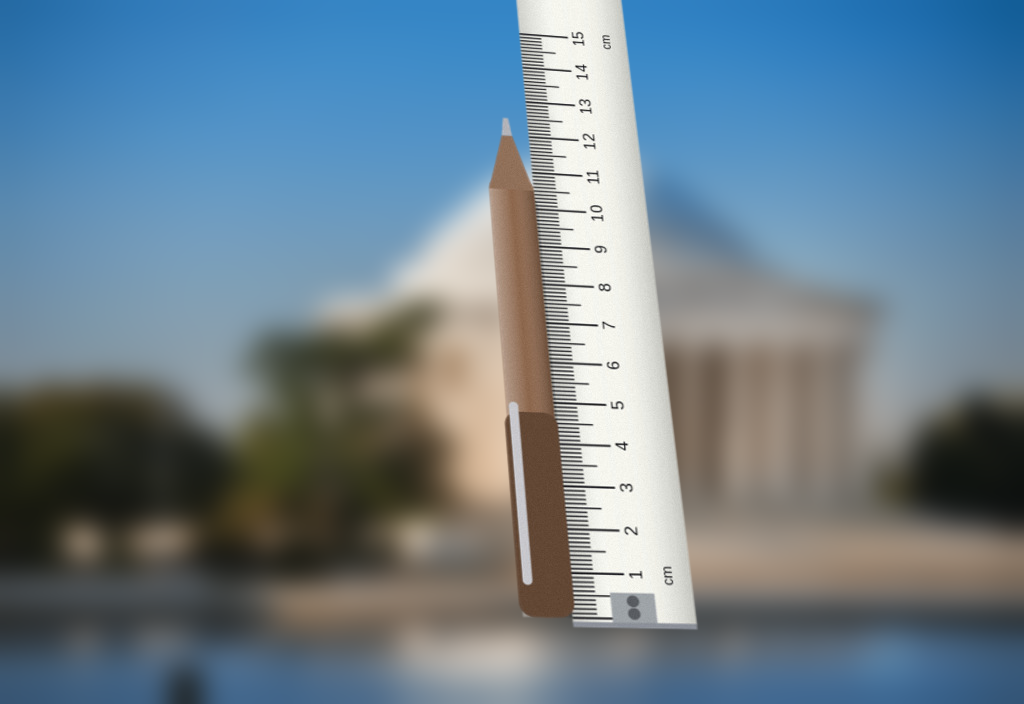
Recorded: 12.5 (cm)
